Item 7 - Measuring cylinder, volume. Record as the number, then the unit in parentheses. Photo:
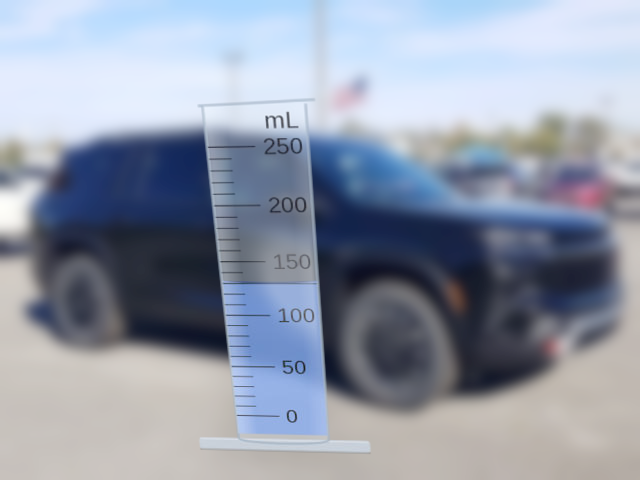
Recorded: 130 (mL)
